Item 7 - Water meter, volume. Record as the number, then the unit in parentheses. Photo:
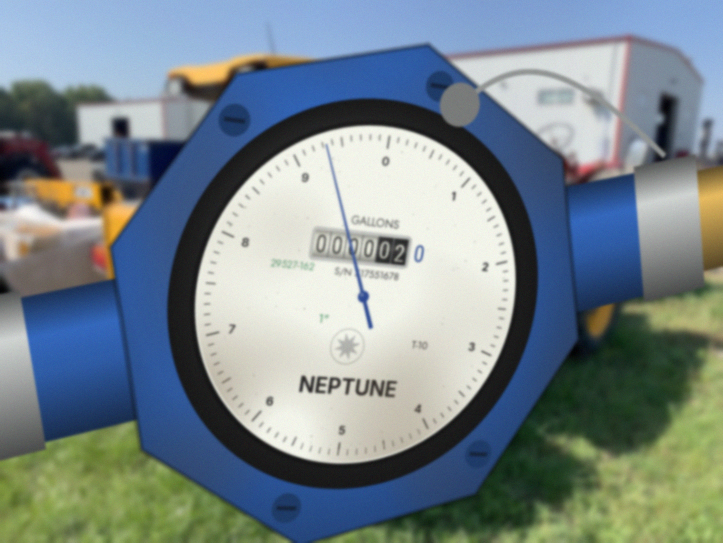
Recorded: 19.3 (gal)
